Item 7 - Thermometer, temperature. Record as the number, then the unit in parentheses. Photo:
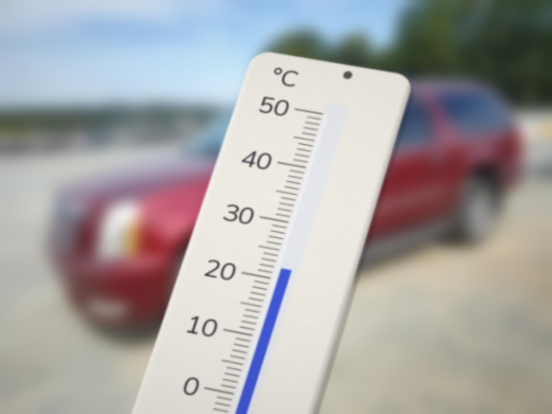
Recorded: 22 (°C)
